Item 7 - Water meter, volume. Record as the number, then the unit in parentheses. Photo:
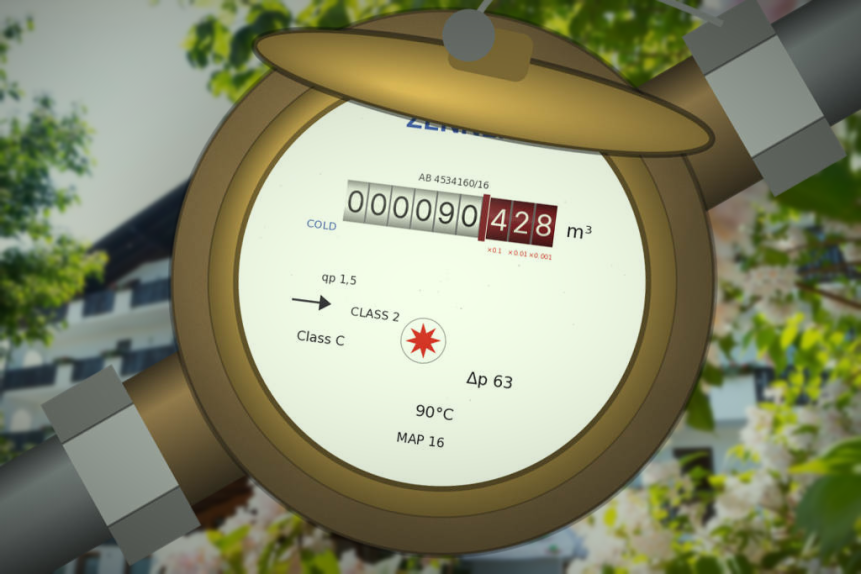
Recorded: 90.428 (m³)
